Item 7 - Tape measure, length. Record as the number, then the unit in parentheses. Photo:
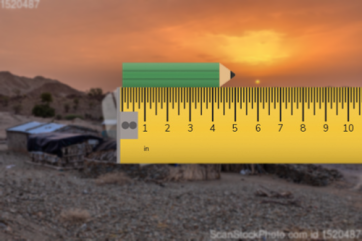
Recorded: 5 (in)
